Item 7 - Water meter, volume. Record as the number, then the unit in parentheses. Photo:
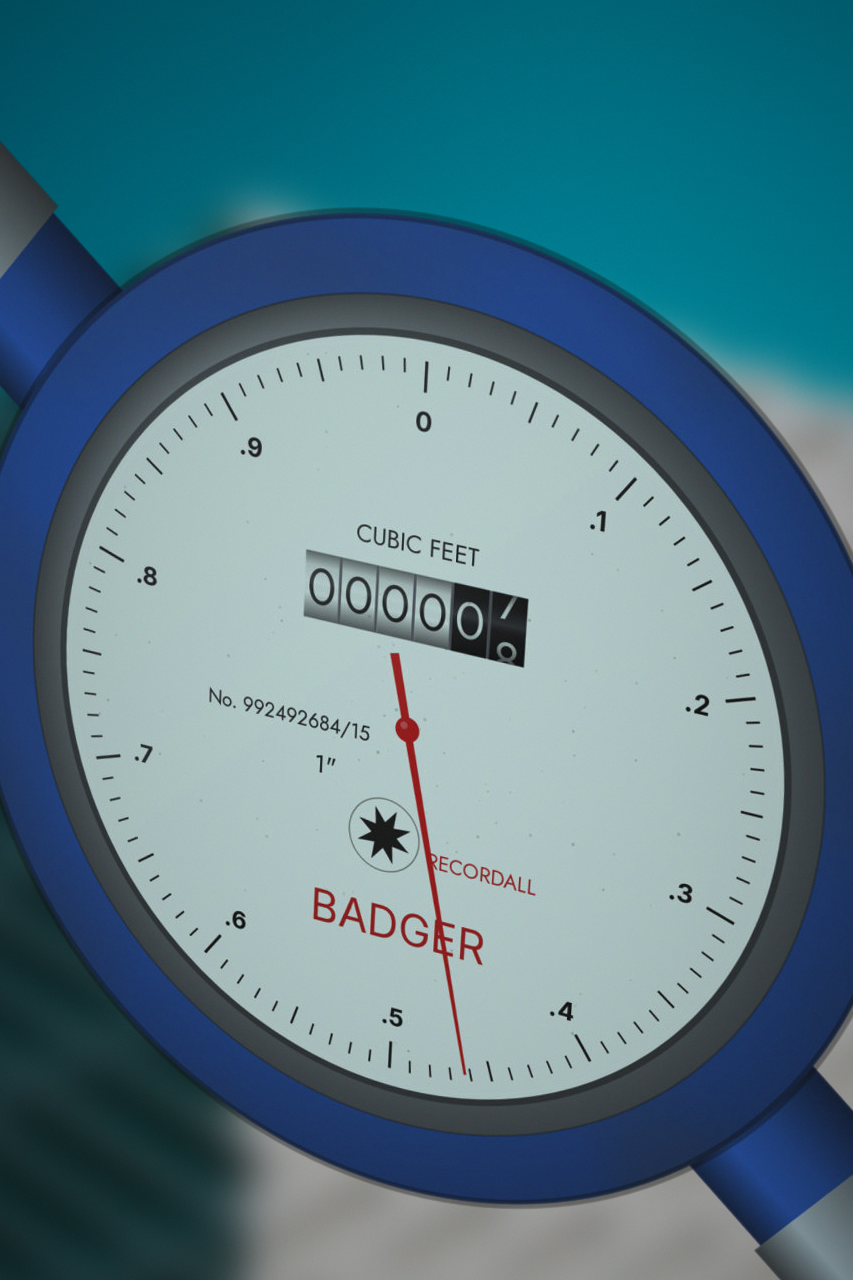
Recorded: 7.46 (ft³)
